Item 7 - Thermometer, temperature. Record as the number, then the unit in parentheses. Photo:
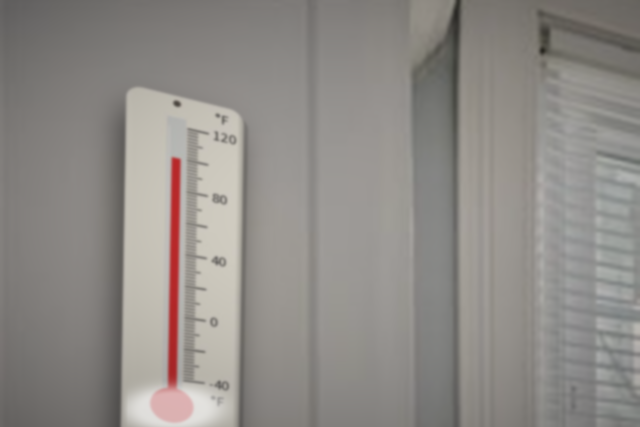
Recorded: 100 (°F)
